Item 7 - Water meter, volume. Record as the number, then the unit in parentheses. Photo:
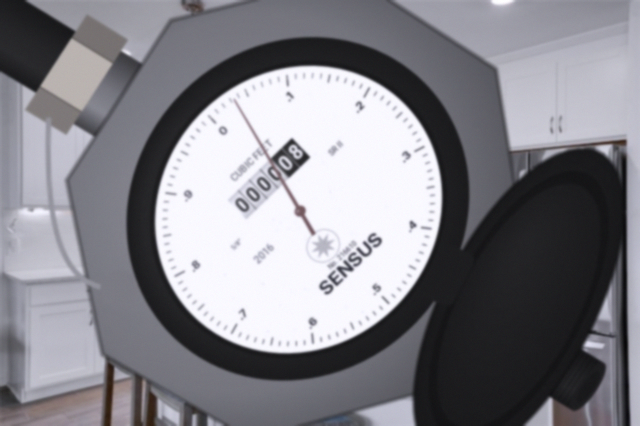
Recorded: 8.03 (ft³)
